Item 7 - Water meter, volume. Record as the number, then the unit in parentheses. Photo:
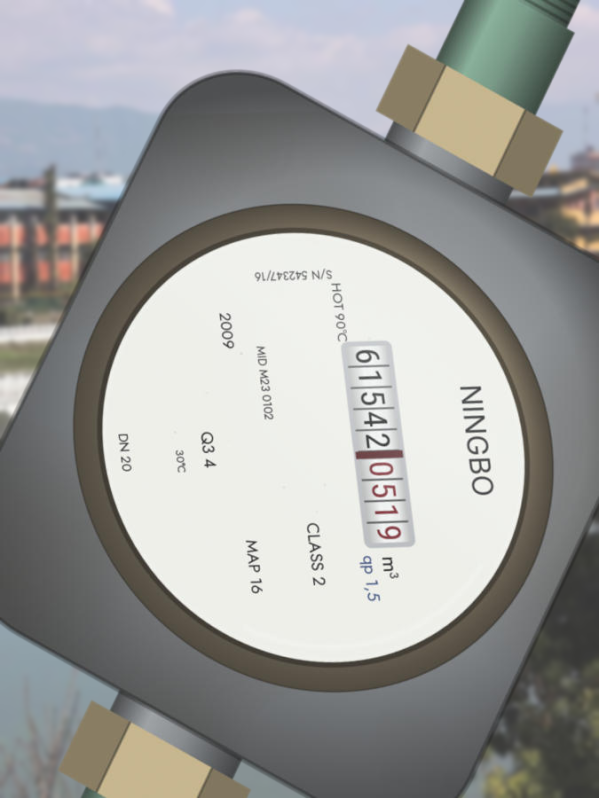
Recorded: 61542.0519 (m³)
